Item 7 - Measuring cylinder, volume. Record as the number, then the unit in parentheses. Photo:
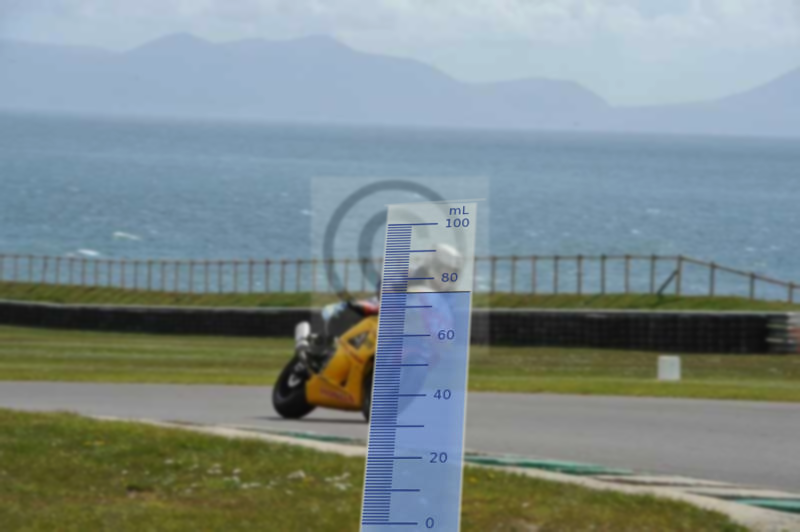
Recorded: 75 (mL)
